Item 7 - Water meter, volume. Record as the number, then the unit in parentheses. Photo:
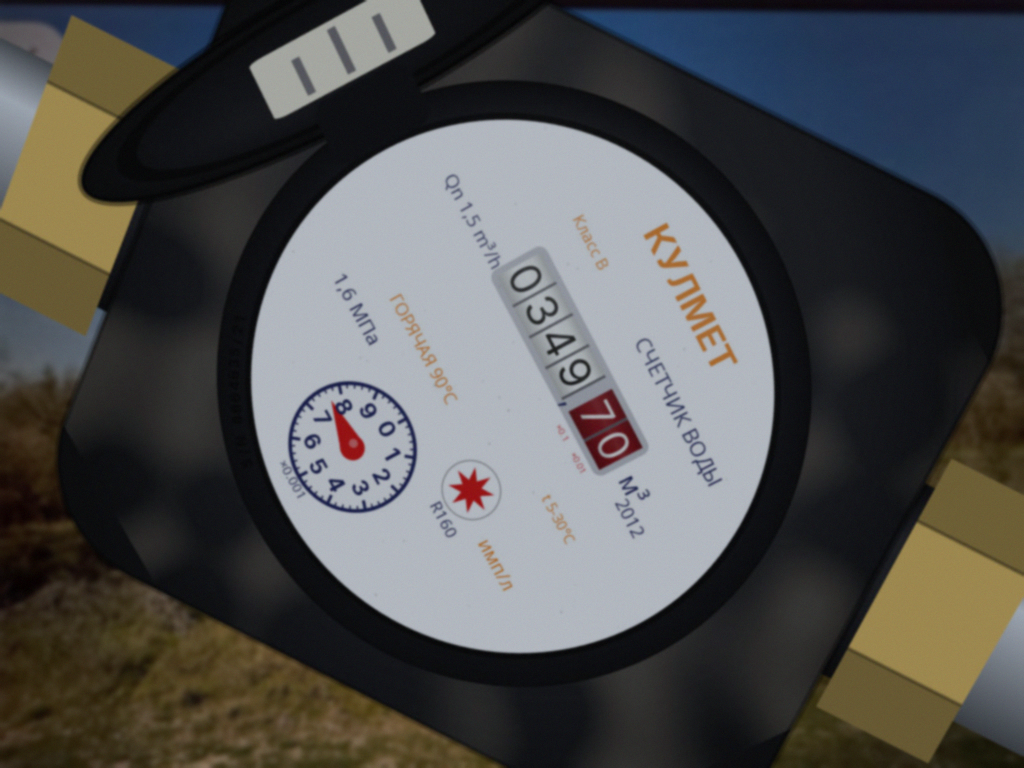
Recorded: 349.707 (m³)
